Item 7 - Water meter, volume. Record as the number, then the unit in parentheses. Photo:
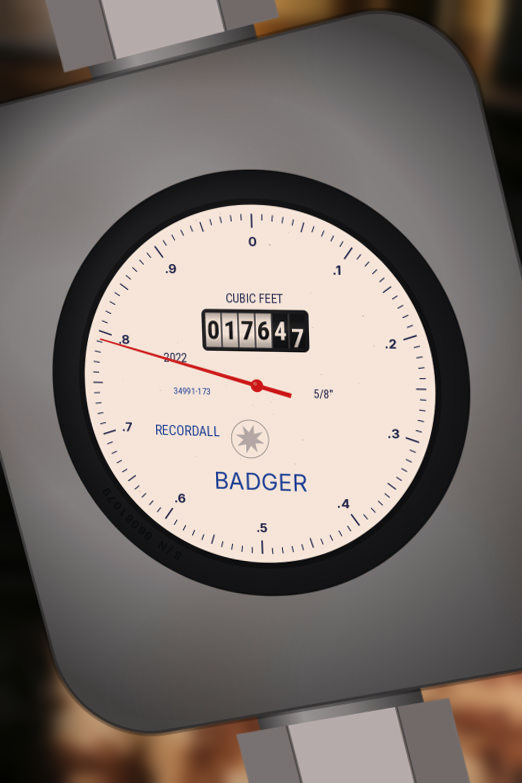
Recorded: 17646.79 (ft³)
